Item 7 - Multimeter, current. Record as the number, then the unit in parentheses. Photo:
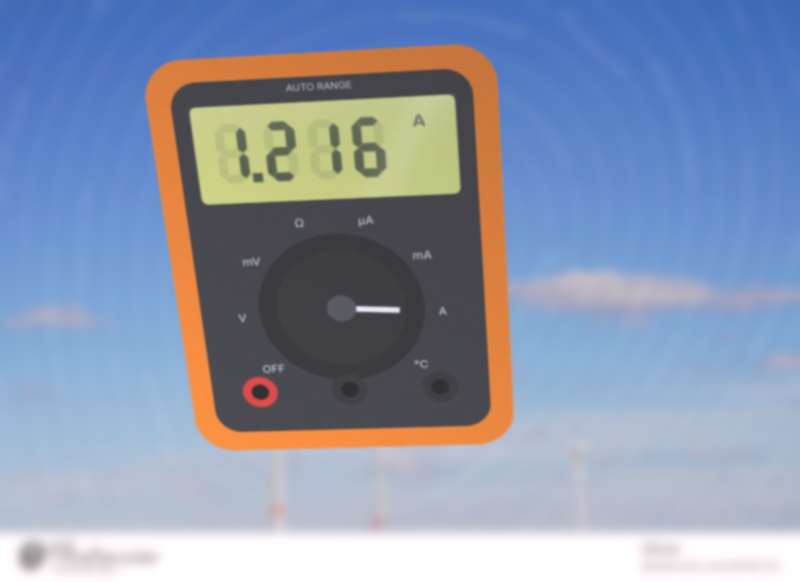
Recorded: 1.216 (A)
